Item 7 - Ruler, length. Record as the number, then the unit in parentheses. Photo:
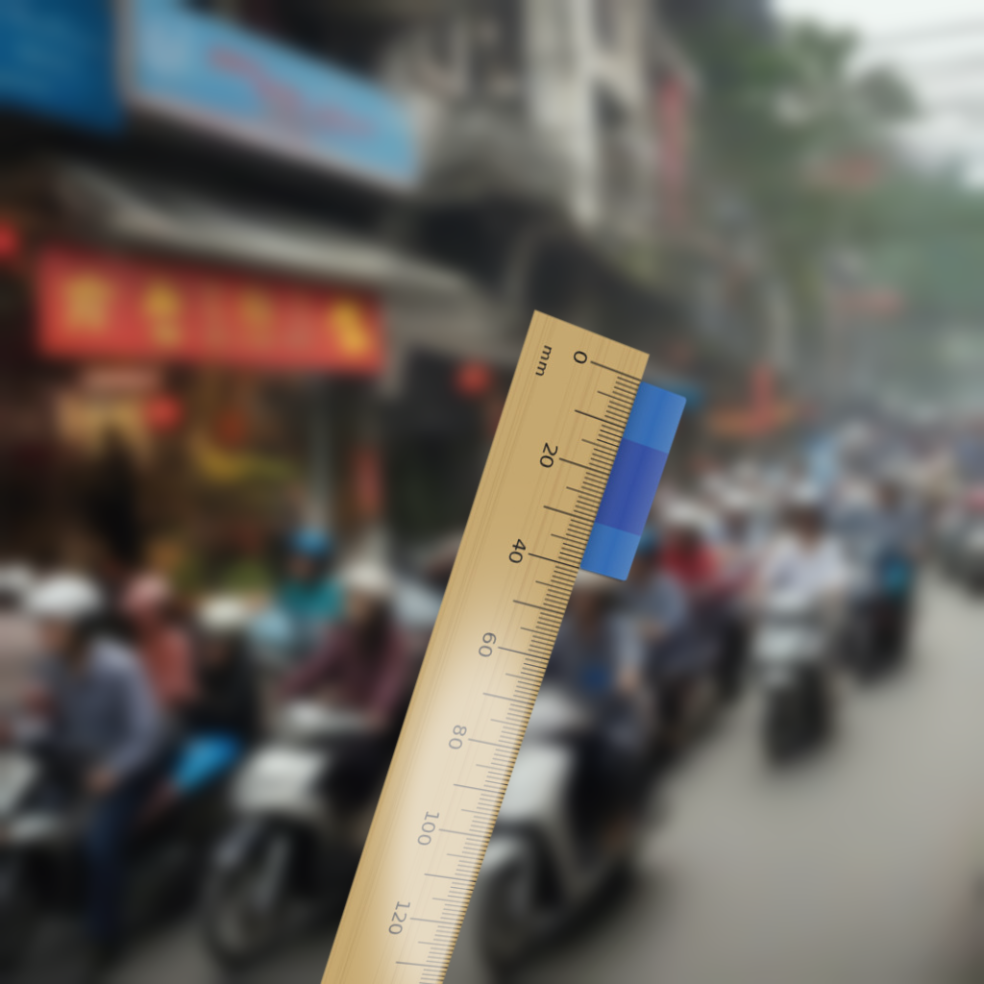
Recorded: 40 (mm)
